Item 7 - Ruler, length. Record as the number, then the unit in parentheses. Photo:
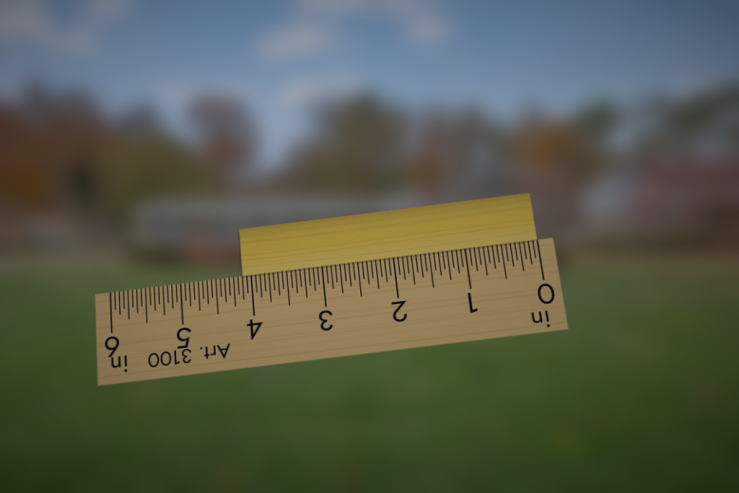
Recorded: 4.125 (in)
